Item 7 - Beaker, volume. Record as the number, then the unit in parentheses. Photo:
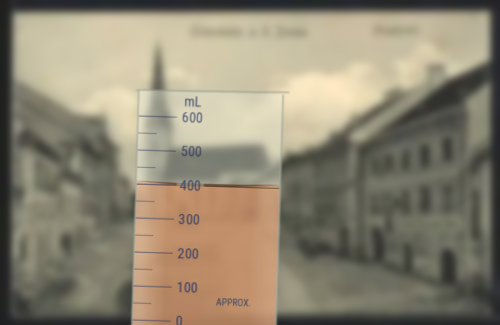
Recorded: 400 (mL)
